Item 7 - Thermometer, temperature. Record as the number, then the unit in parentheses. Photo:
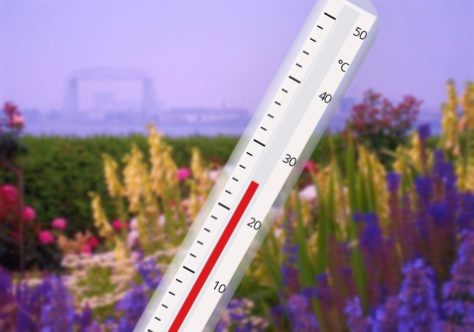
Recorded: 25 (°C)
